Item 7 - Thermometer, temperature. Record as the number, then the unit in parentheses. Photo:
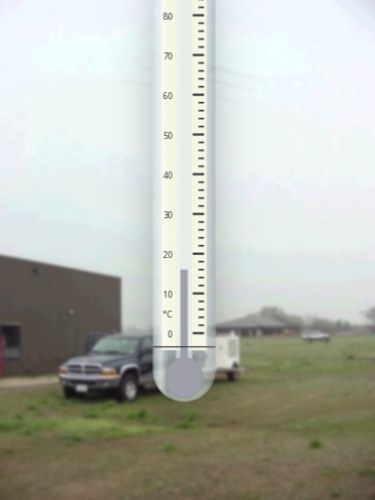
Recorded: 16 (°C)
